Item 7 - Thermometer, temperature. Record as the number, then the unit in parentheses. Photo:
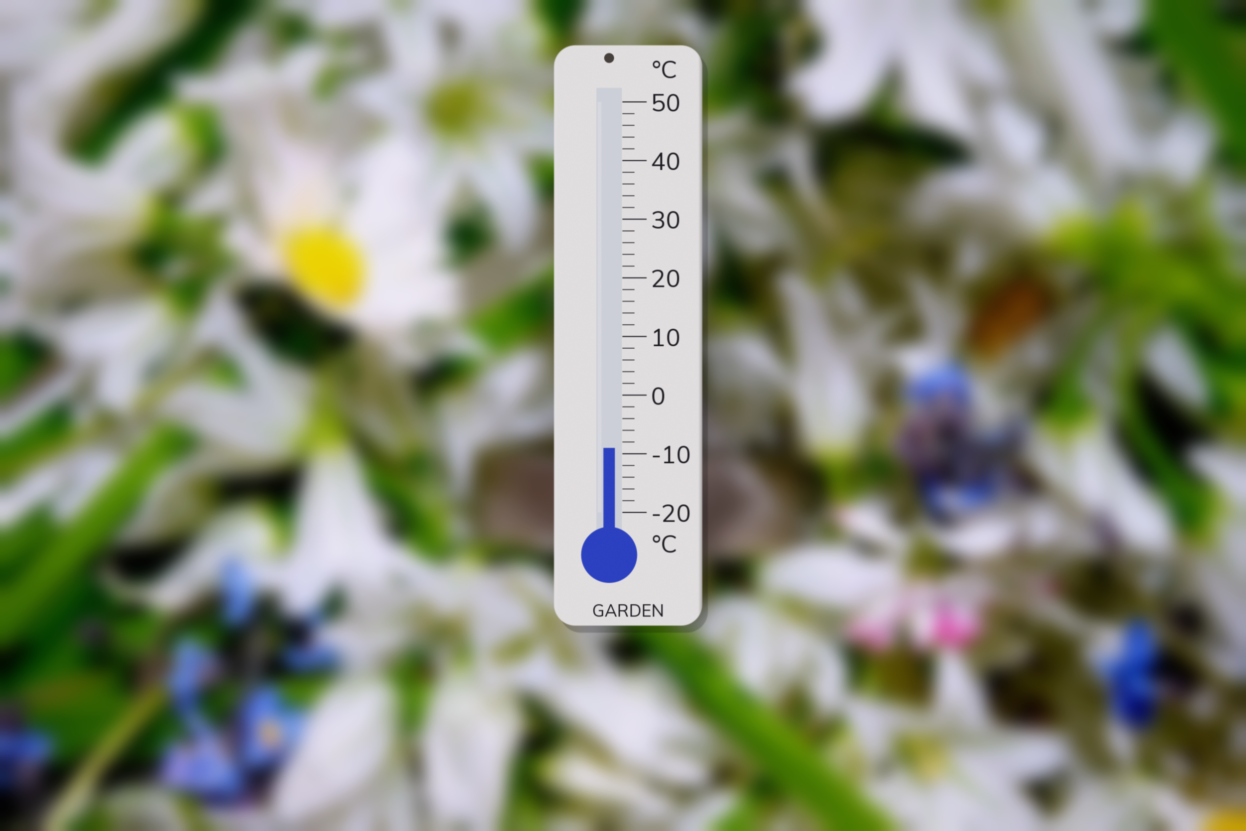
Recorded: -9 (°C)
